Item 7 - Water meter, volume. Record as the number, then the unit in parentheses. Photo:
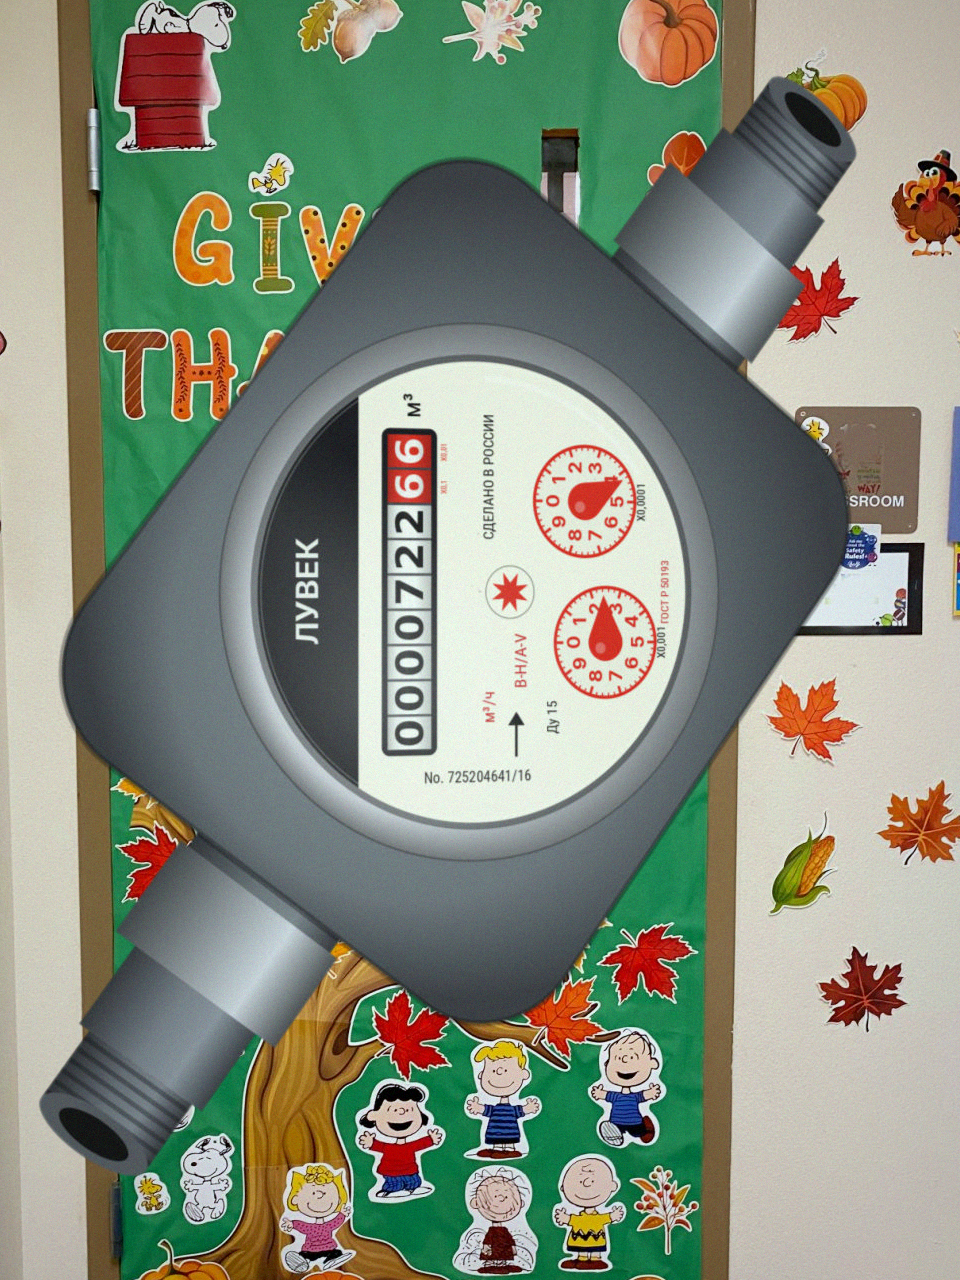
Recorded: 722.6624 (m³)
